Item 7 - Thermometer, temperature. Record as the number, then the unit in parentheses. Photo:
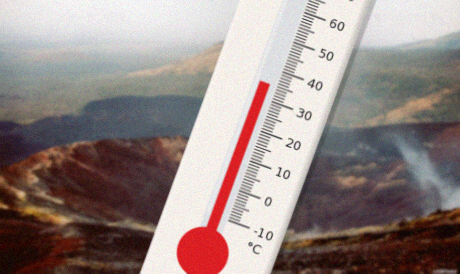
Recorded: 35 (°C)
